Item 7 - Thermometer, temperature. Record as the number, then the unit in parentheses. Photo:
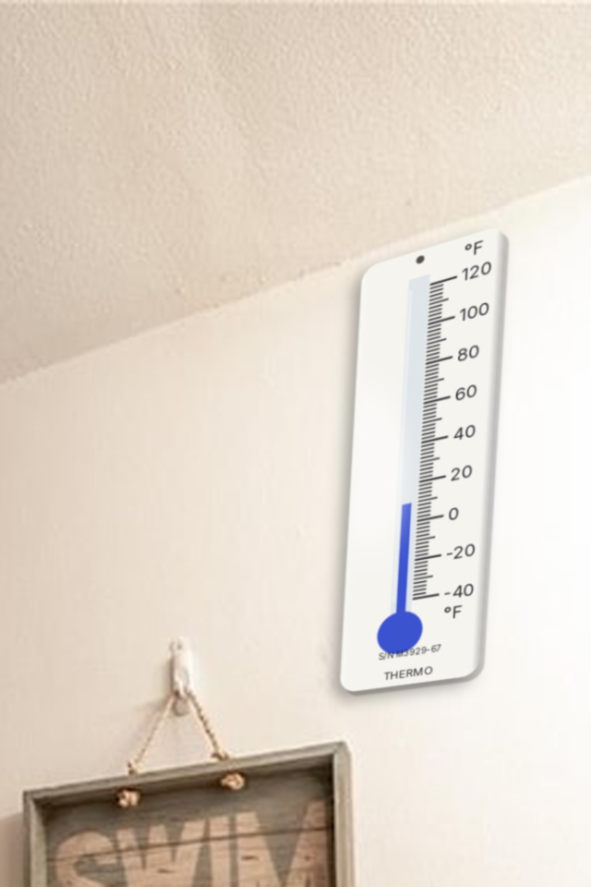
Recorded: 10 (°F)
